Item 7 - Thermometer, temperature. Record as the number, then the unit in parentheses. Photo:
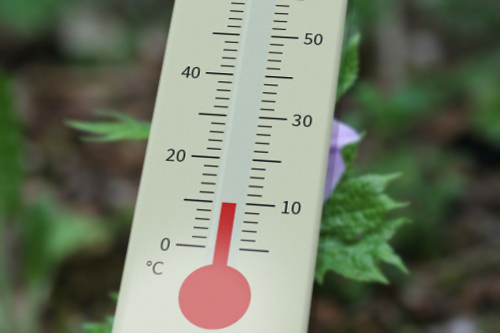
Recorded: 10 (°C)
